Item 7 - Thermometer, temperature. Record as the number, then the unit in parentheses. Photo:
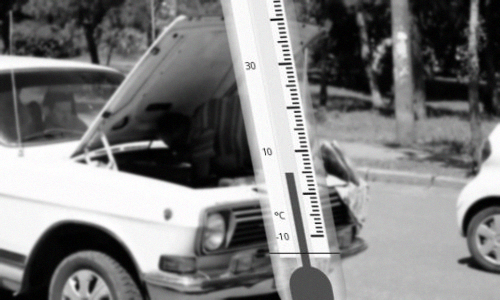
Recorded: 5 (°C)
